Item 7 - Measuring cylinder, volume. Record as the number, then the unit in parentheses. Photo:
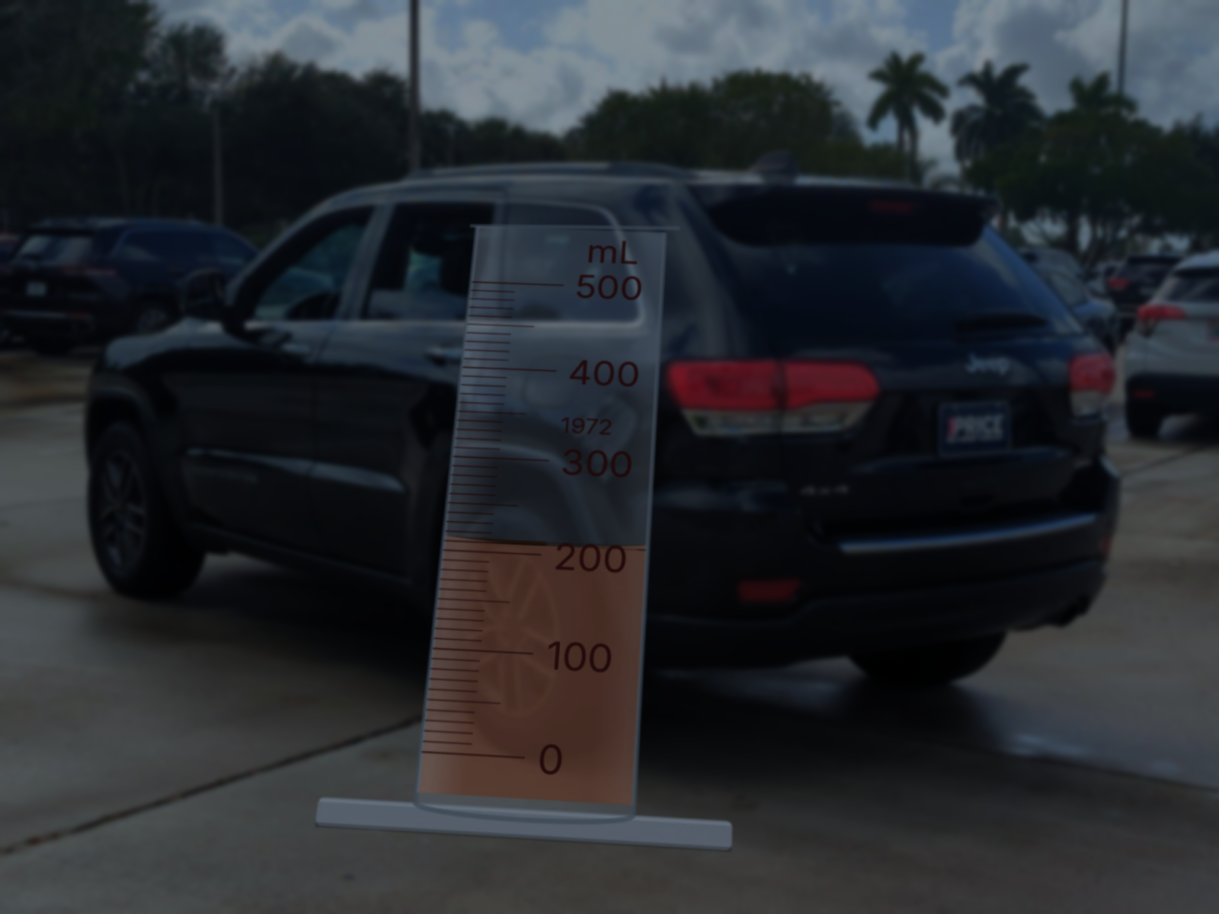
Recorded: 210 (mL)
